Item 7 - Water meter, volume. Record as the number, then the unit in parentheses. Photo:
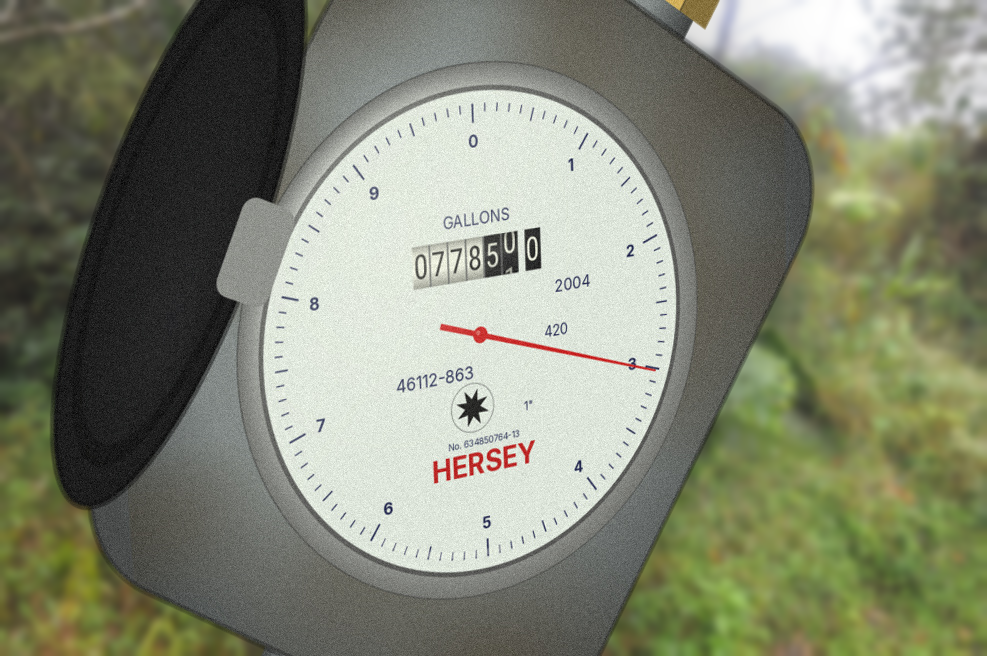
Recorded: 778503.0 (gal)
